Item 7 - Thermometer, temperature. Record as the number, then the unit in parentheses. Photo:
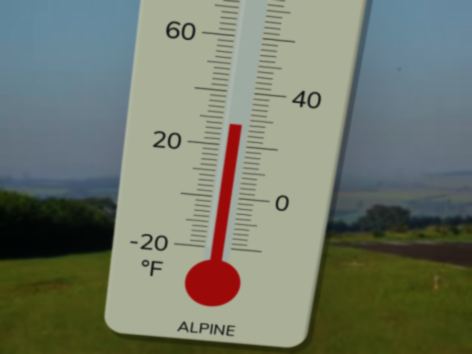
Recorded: 28 (°F)
